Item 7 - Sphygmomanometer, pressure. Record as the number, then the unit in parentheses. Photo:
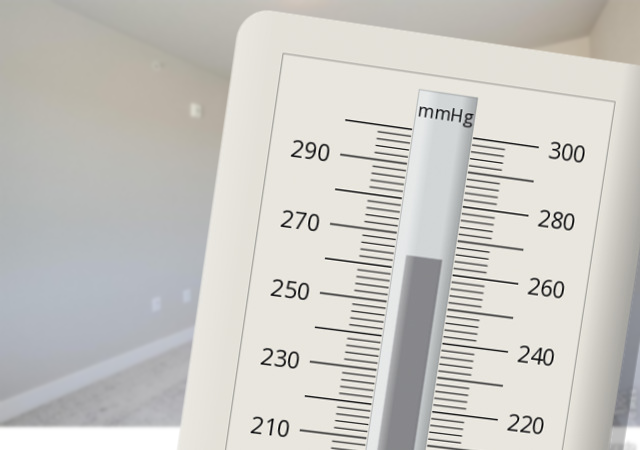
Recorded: 264 (mmHg)
